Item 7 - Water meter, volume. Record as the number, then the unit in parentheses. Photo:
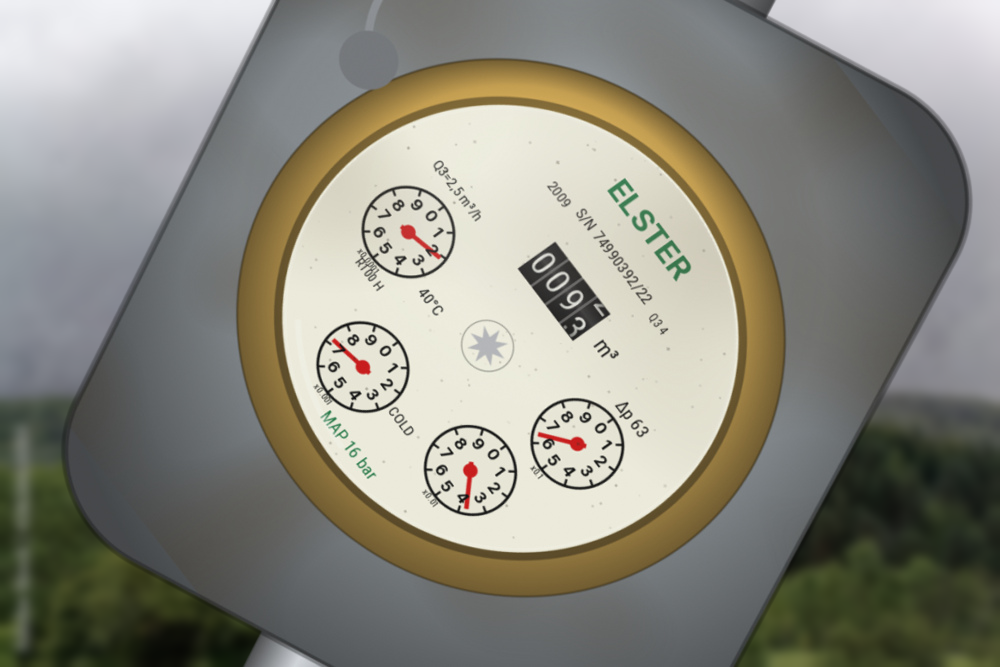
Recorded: 92.6372 (m³)
